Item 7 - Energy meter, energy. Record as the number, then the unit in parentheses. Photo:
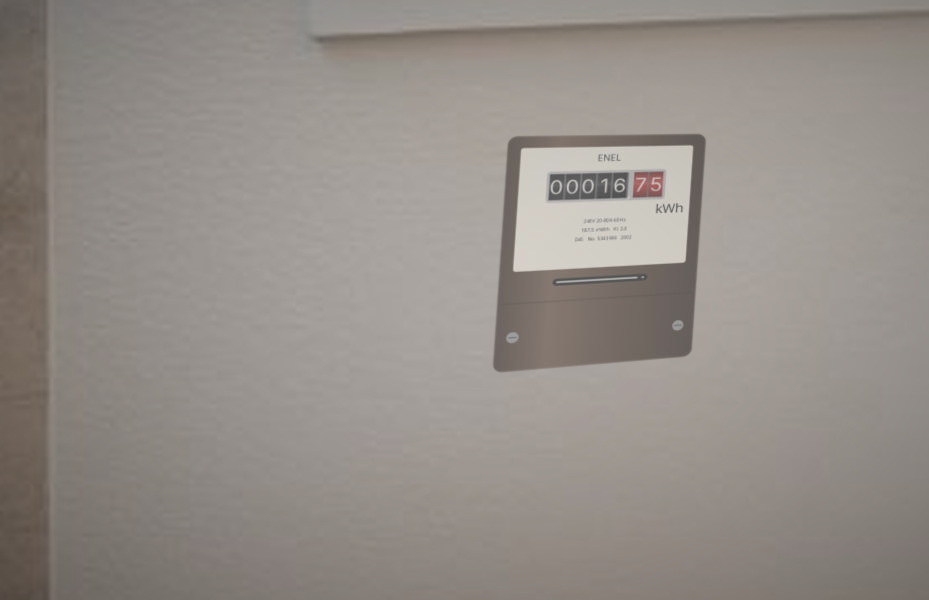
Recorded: 16.75 (kWh)
